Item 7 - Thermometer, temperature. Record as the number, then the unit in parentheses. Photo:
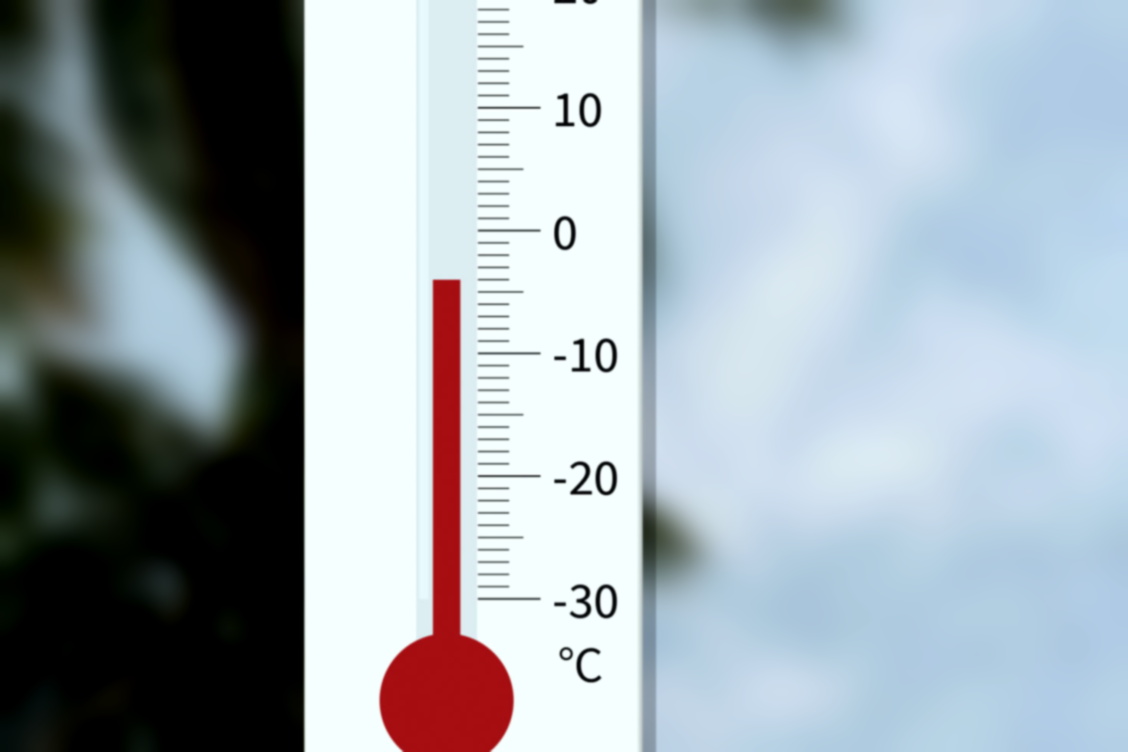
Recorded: -4 (°C)
